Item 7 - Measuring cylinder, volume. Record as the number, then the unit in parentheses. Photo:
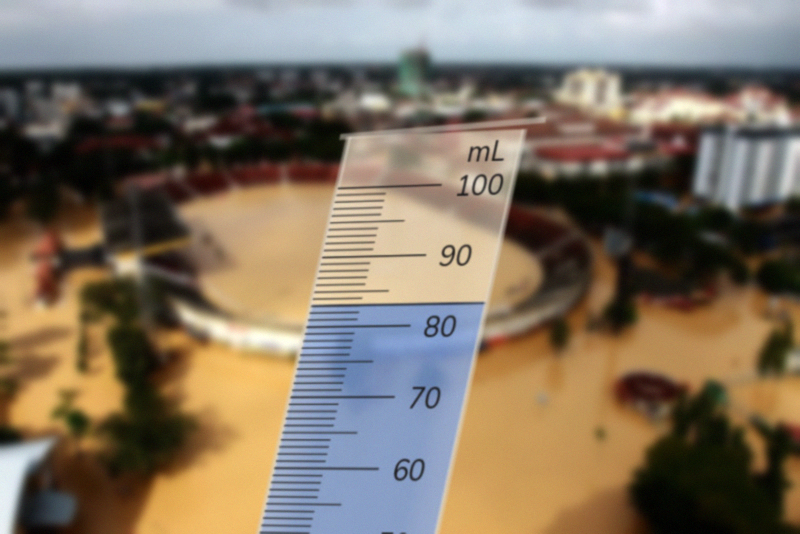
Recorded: 83 (mL)
